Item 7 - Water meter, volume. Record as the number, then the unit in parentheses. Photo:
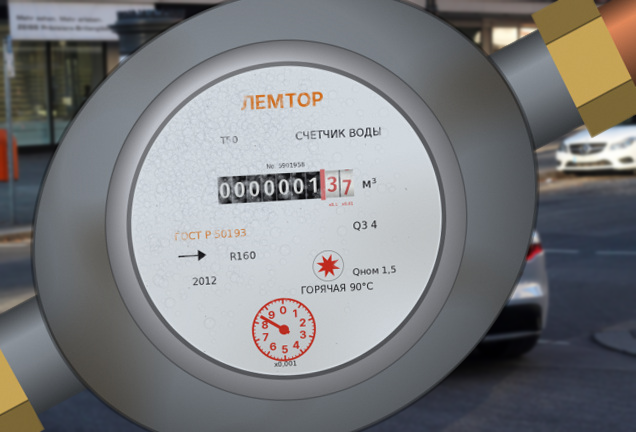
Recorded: 1.368 (m³)
